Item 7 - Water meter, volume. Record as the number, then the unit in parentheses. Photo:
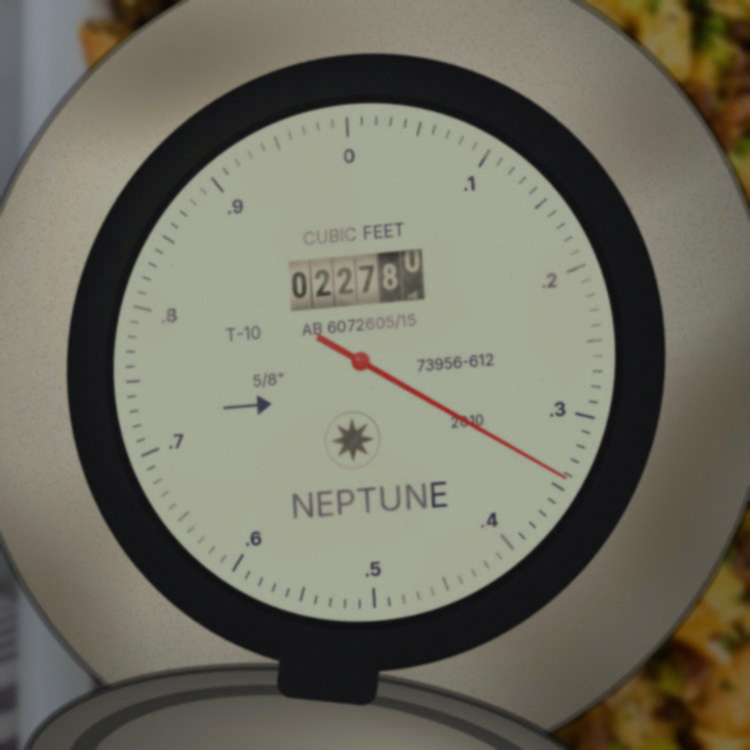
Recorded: 22780.34 (ft³)
